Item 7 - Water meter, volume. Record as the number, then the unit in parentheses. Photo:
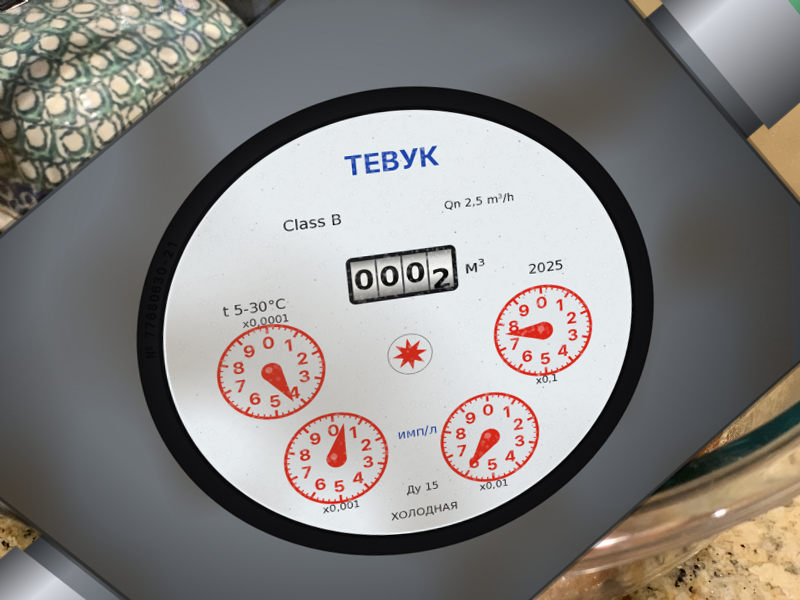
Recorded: 1.7604 (m³)
